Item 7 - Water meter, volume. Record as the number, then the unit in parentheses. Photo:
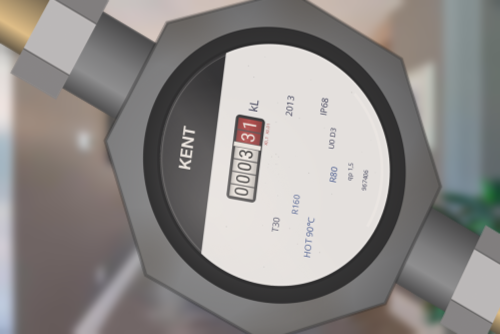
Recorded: 3.31 (kL)
